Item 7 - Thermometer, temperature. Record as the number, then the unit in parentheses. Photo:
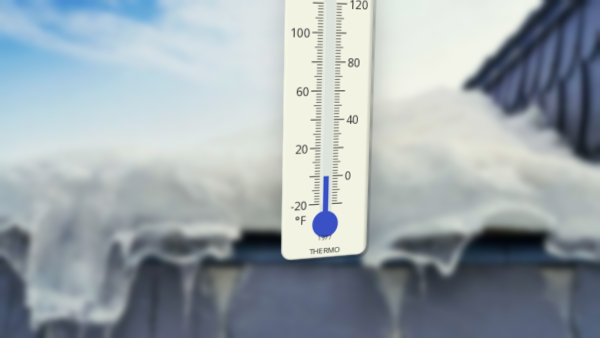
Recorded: 0 (°F)
